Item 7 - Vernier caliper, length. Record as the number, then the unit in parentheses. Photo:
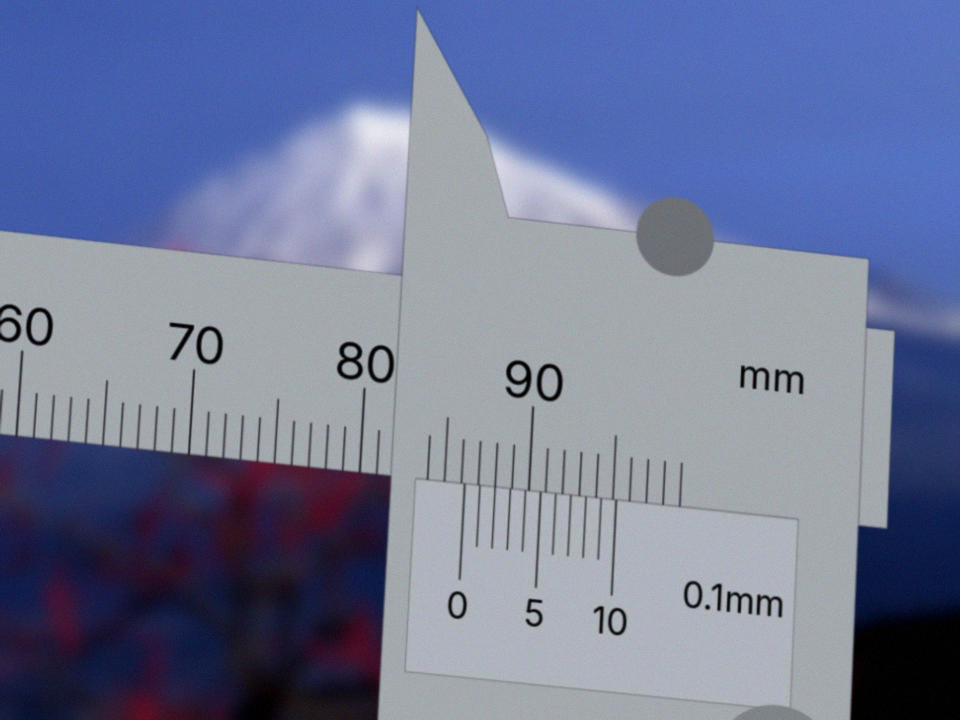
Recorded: 86.2 (mm)
